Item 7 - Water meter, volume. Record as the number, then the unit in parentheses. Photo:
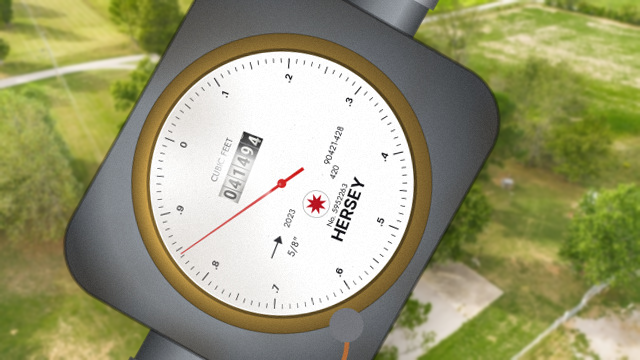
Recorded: 41493.84 (ft³)
